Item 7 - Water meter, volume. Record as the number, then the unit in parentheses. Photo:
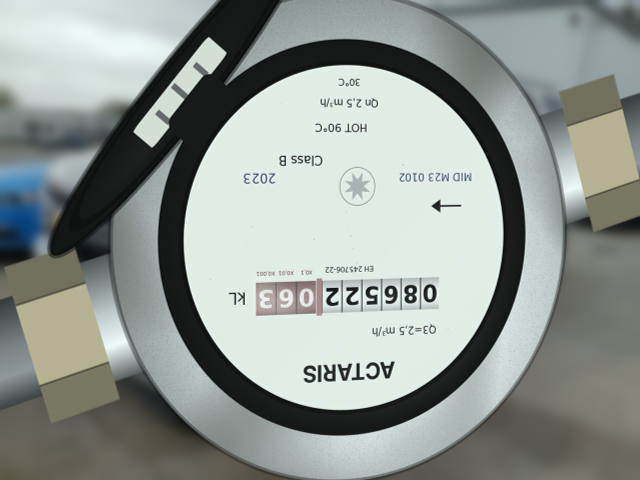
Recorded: 86522.063 (kL)
